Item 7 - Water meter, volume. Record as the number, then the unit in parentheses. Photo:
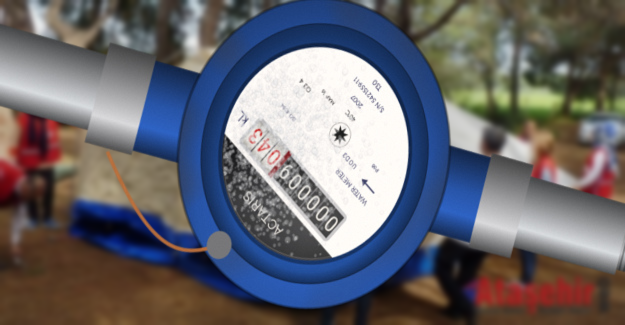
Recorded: 9.043 (kL)
